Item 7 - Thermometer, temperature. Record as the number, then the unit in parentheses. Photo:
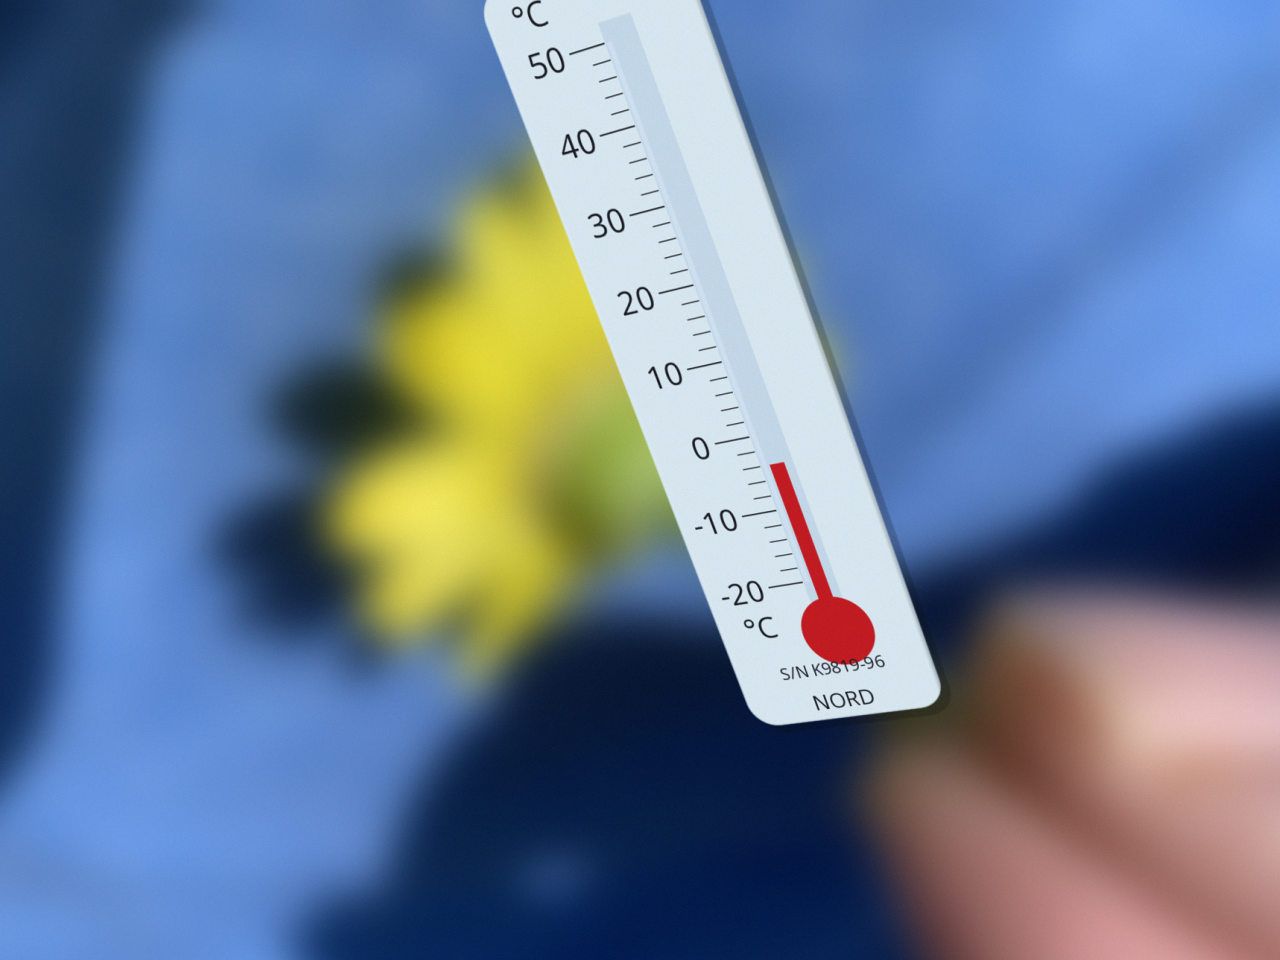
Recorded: -4 (°C)
